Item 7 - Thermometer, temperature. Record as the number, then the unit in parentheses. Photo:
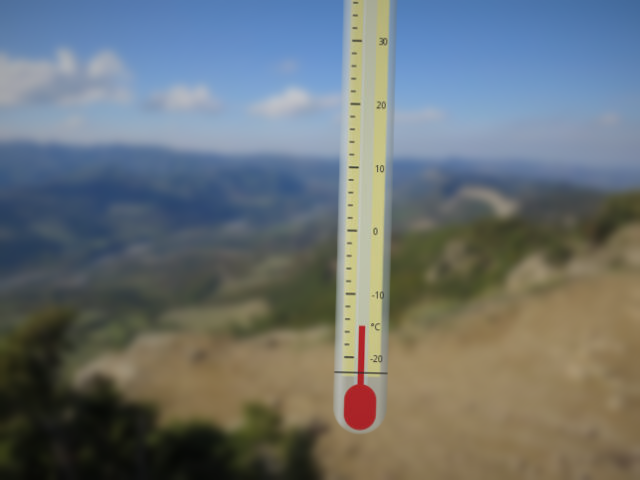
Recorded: -15 (°C)
